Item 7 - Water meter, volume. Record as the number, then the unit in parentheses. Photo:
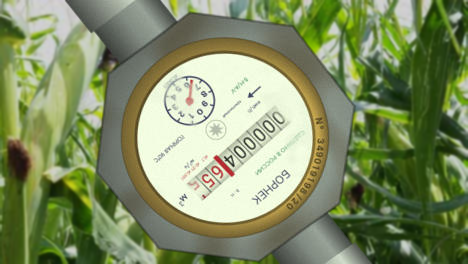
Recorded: 4.6546 (m³)
